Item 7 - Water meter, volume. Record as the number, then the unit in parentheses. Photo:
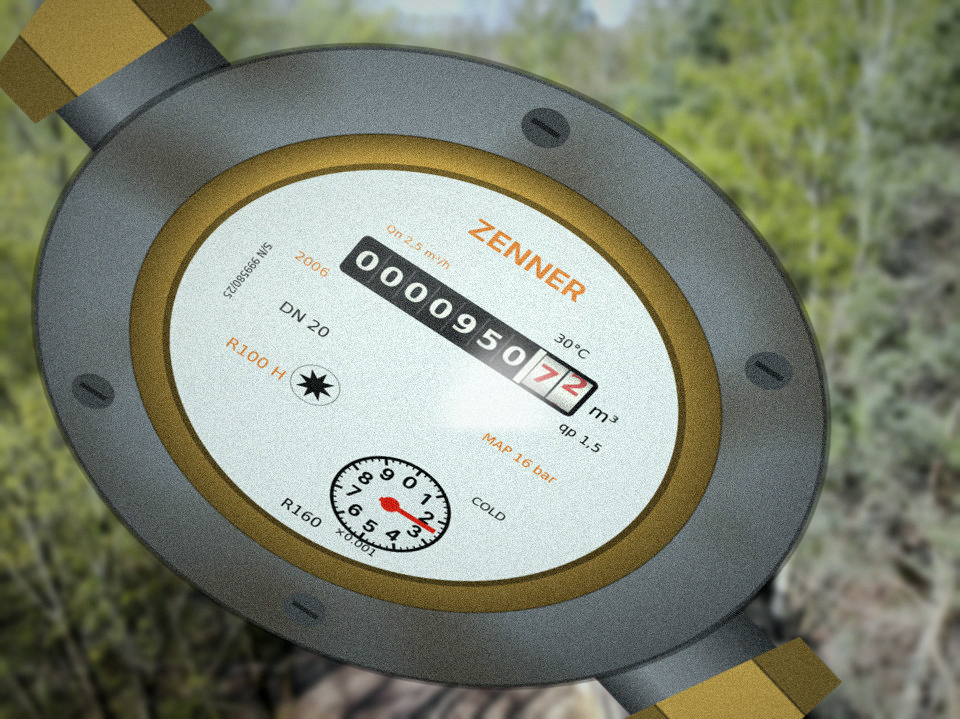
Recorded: 950.722 (m³)
